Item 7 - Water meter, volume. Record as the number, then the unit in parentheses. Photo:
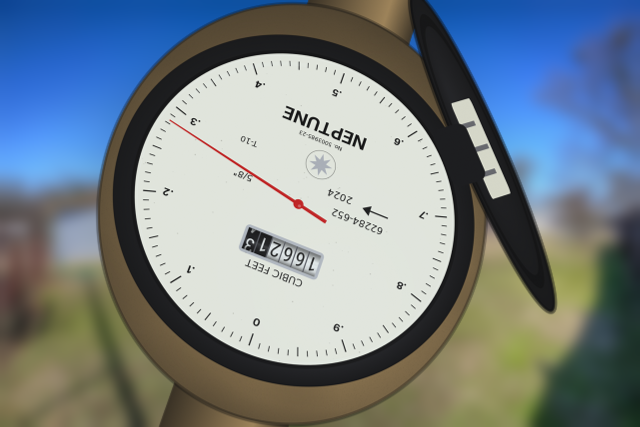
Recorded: 166213.28 (ft³)
